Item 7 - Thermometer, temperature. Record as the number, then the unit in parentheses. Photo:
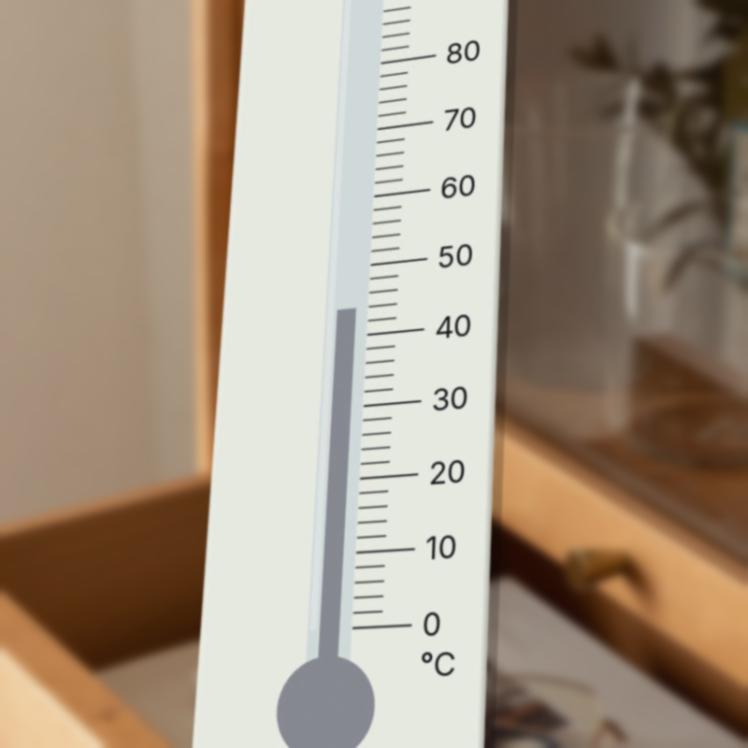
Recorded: 44 (°C)
